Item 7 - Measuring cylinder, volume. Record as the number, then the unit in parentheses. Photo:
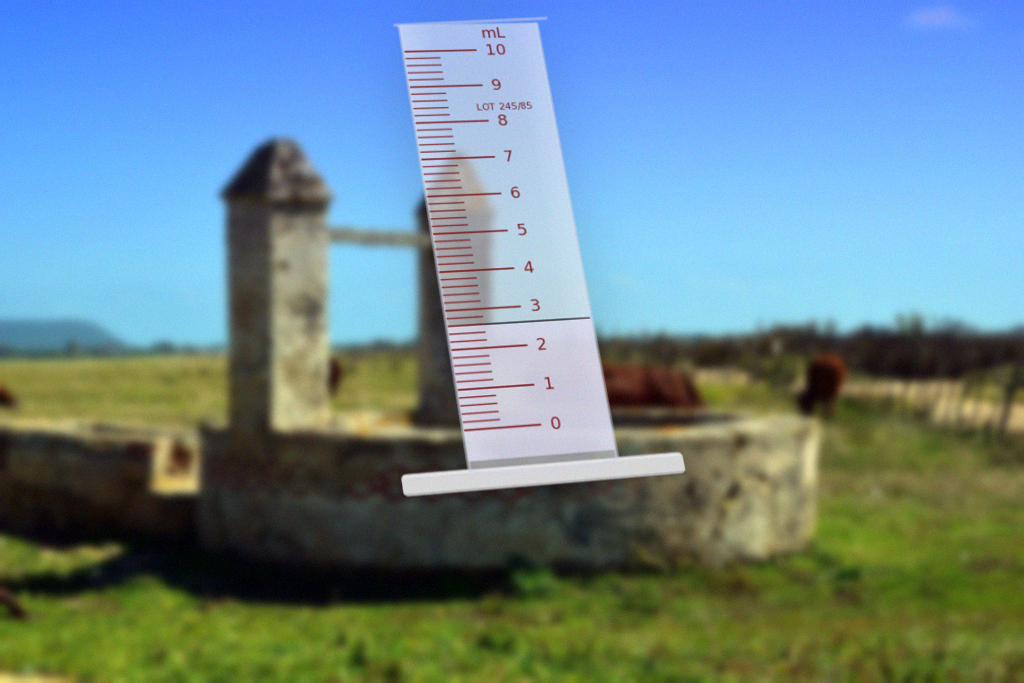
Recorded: 2.6 (mL)
